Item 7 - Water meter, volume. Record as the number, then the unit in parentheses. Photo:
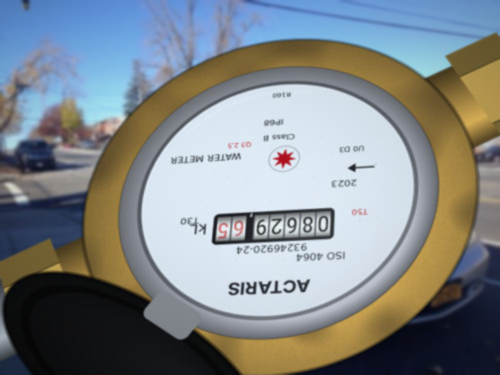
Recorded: 8629.65 (kL)
